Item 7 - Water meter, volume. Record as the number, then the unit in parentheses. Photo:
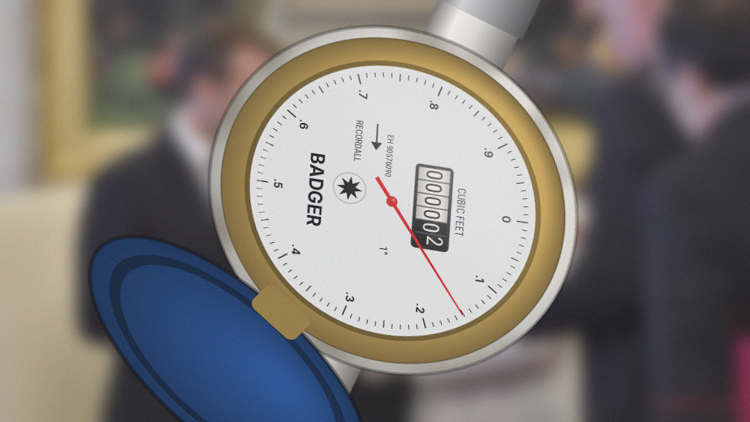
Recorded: 2.15 (ft³)
